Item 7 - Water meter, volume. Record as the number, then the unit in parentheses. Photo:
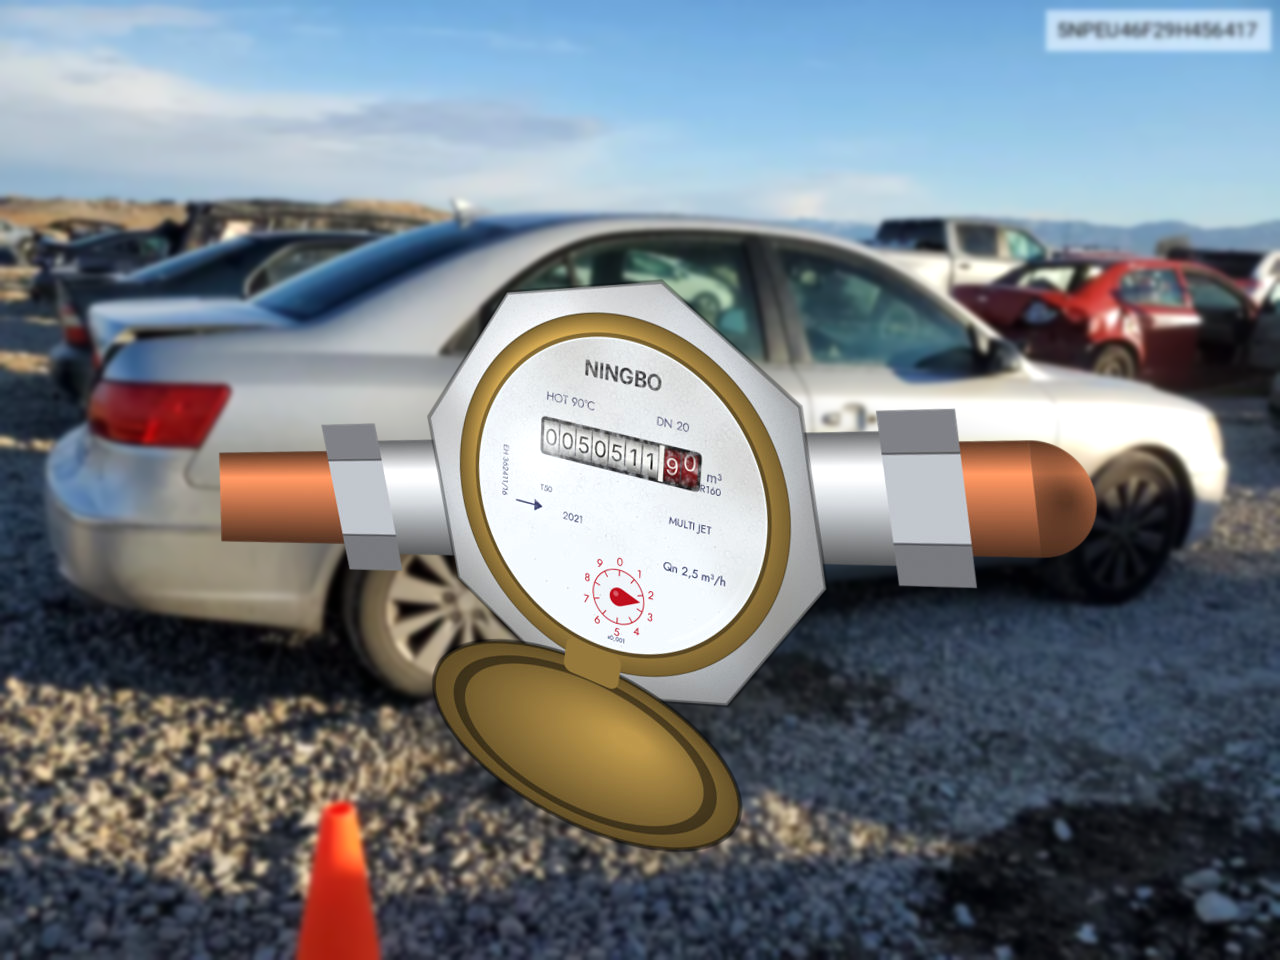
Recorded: 50511.902 (m³)
